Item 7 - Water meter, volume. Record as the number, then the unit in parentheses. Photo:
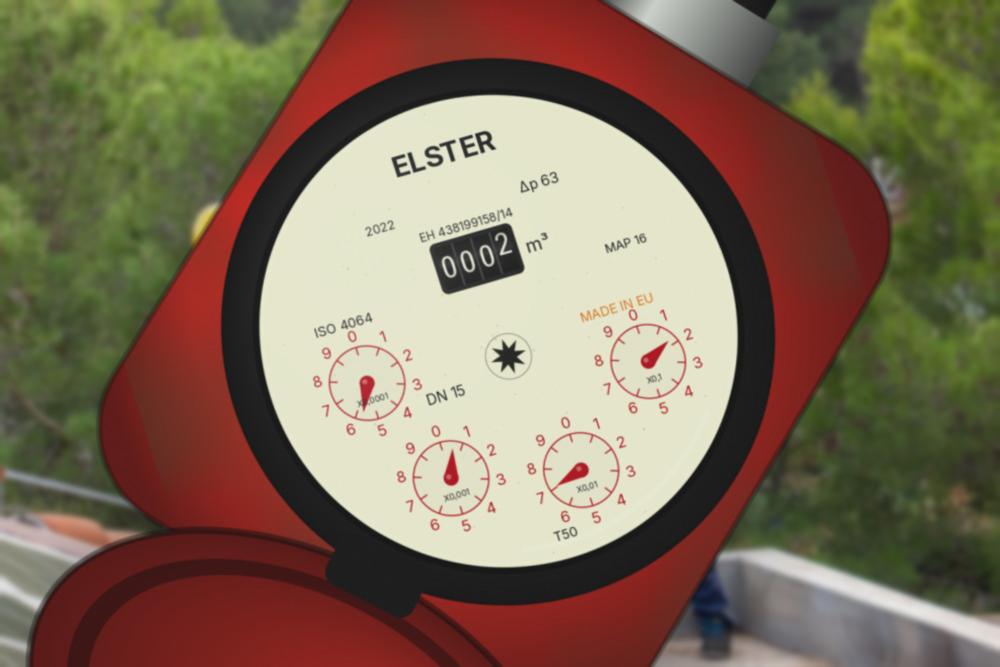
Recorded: 2.1705 (m³)
